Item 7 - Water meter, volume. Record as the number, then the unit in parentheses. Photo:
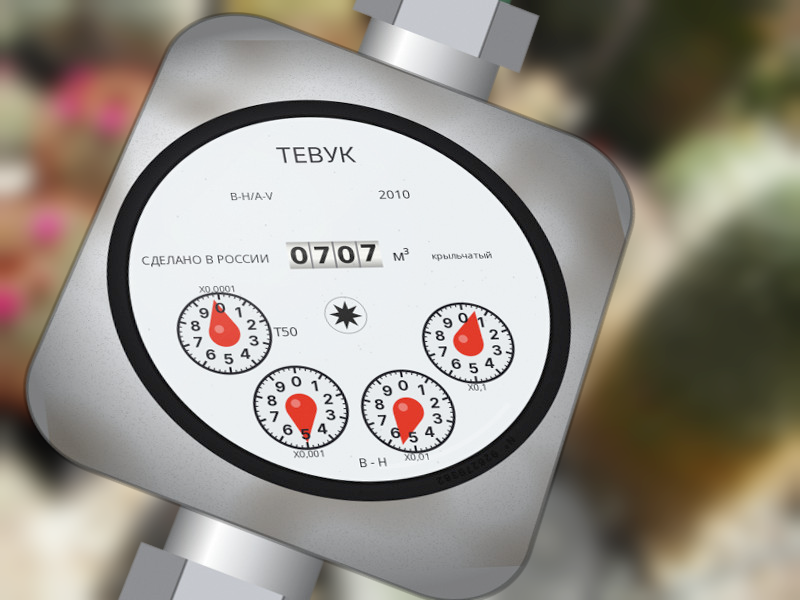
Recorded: 707.0549 (m³)
